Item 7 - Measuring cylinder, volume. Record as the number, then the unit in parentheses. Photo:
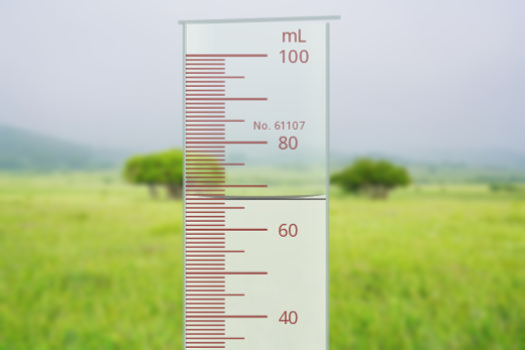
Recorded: 67 (mL)
